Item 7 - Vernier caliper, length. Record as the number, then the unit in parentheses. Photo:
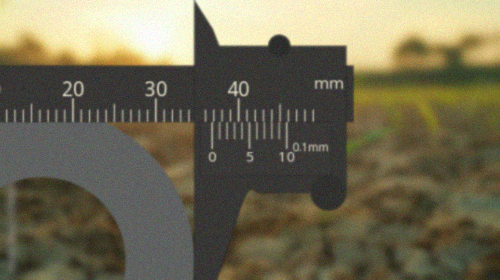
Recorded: 36.8 (mm)
